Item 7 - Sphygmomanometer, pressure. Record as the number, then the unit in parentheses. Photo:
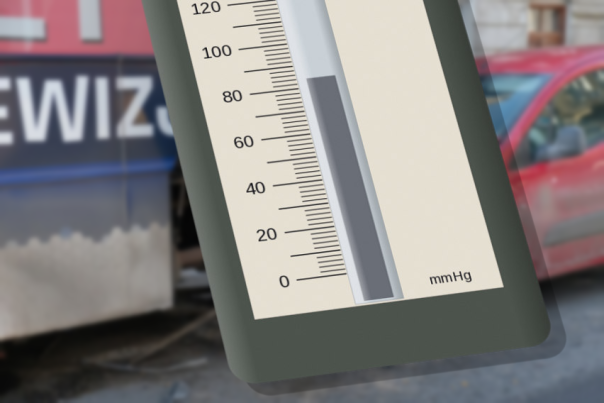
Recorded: 84 (mmHg)
